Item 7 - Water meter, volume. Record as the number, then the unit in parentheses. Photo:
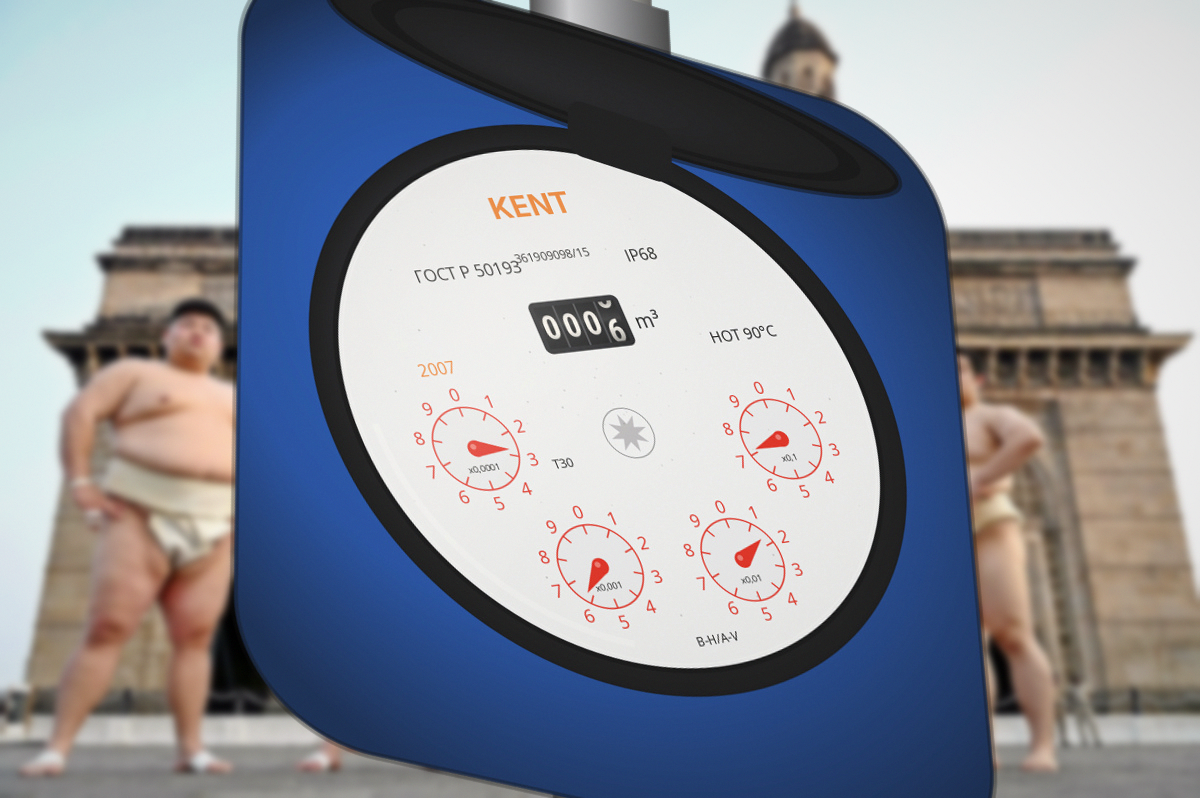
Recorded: 5.7162 (m³)
